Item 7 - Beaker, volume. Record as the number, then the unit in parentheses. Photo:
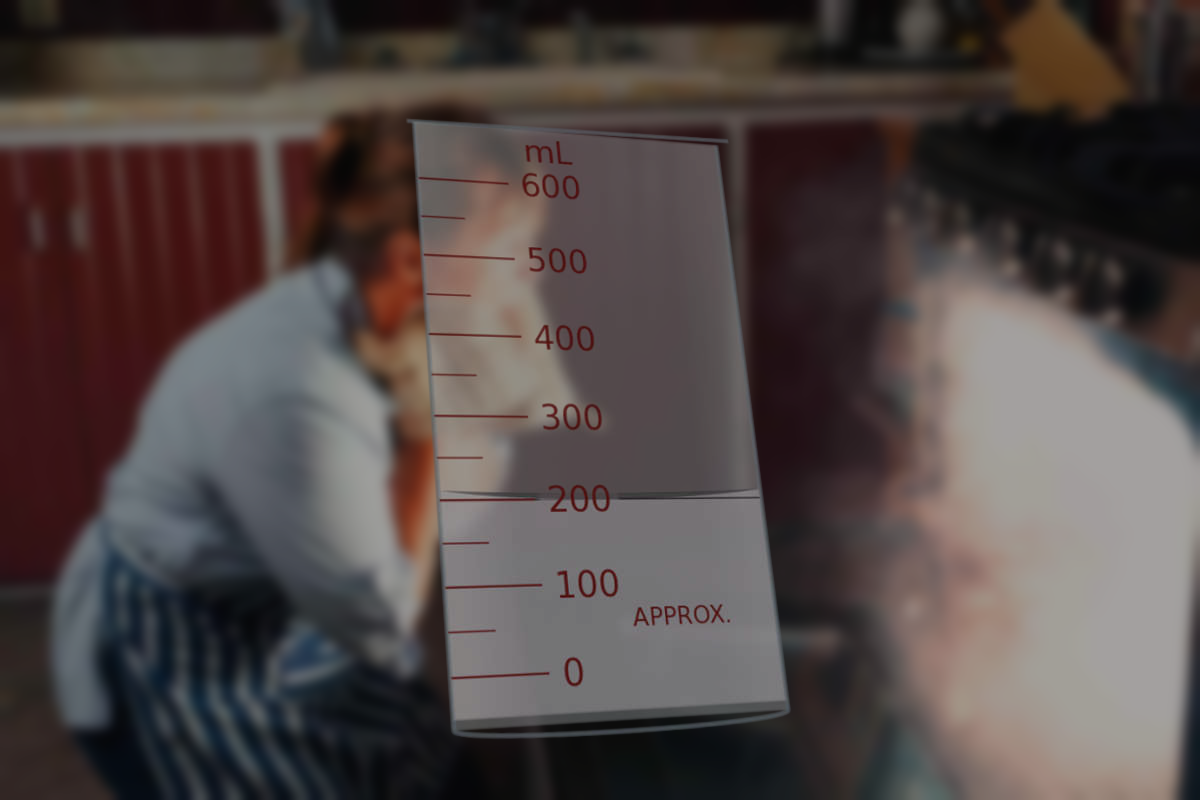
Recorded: 200 (mL)
